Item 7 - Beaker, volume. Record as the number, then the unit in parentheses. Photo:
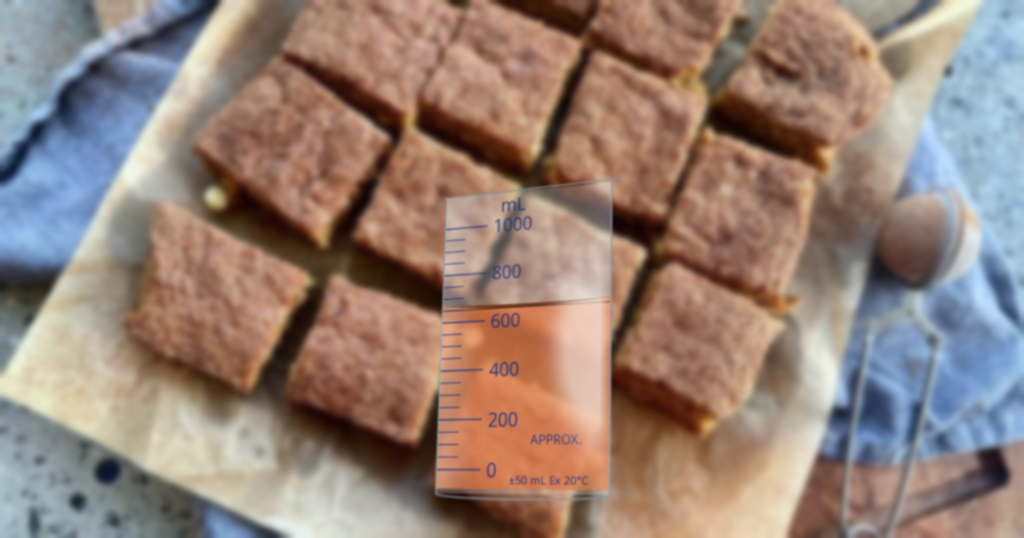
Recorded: 650 (mL)
